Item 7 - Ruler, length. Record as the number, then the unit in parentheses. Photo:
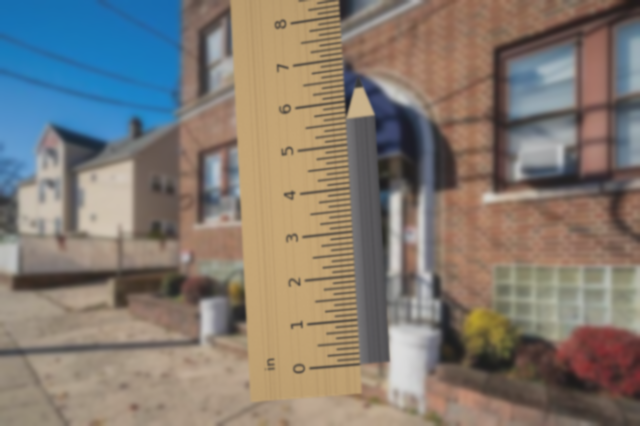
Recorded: 6.5 (in)
